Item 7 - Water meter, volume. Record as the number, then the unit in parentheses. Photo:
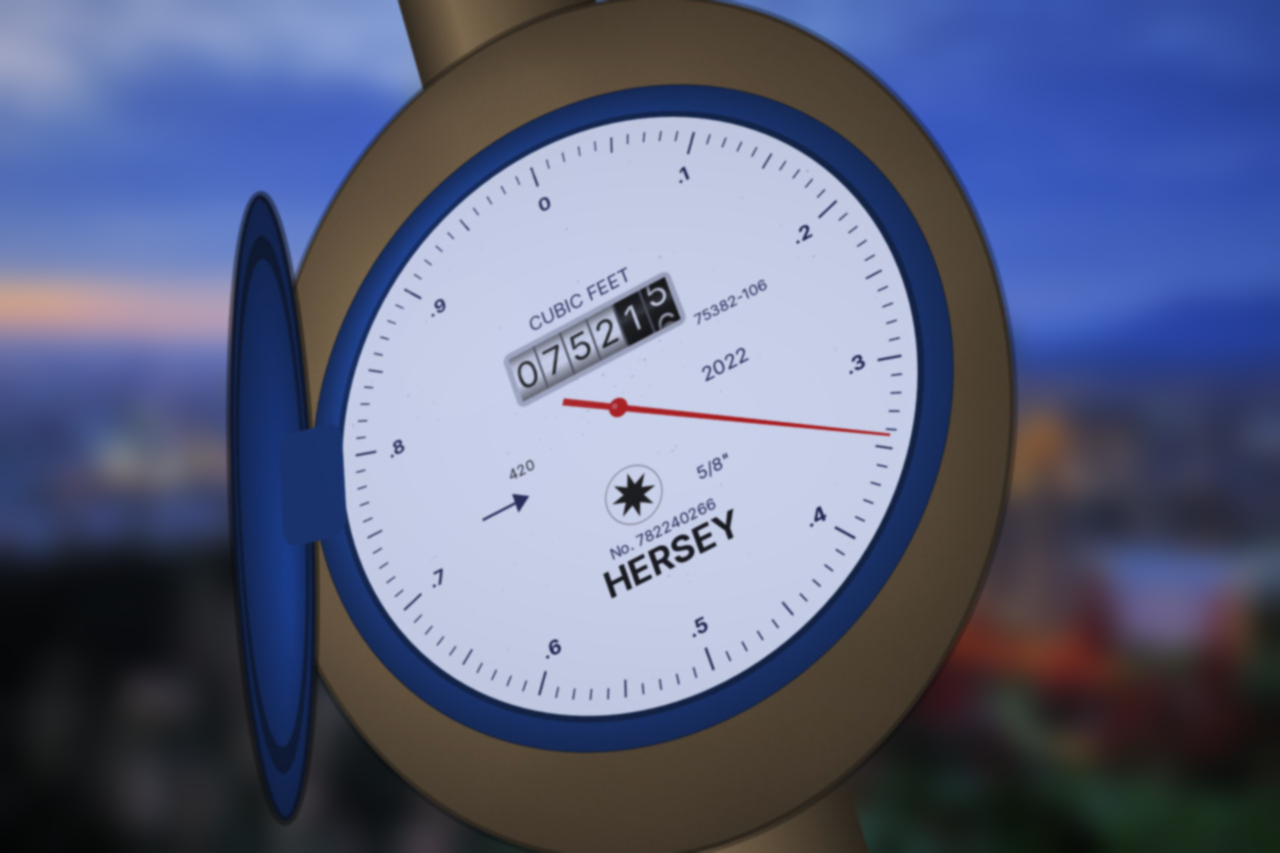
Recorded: 75215.34 (ft³)
